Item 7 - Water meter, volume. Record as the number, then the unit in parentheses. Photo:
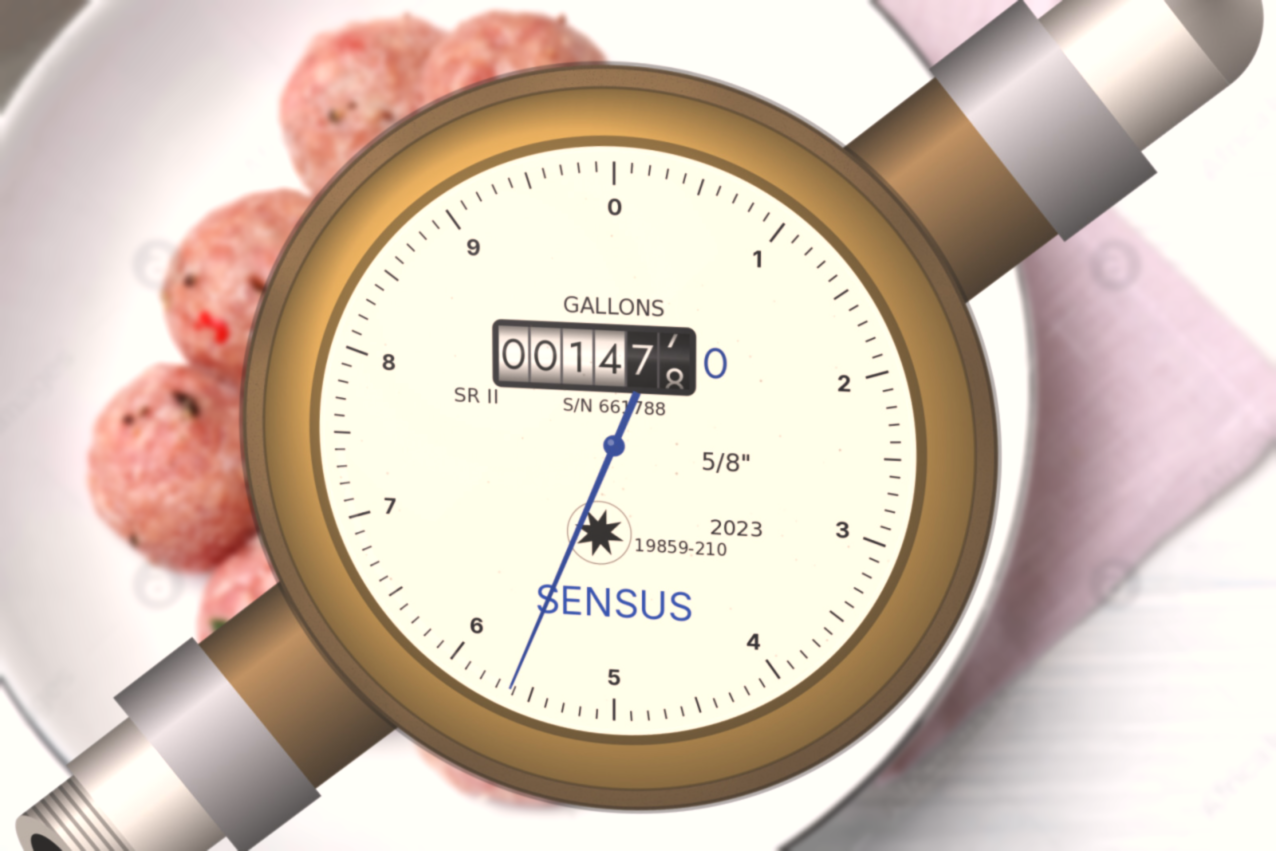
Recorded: 14775.6 (gal)
